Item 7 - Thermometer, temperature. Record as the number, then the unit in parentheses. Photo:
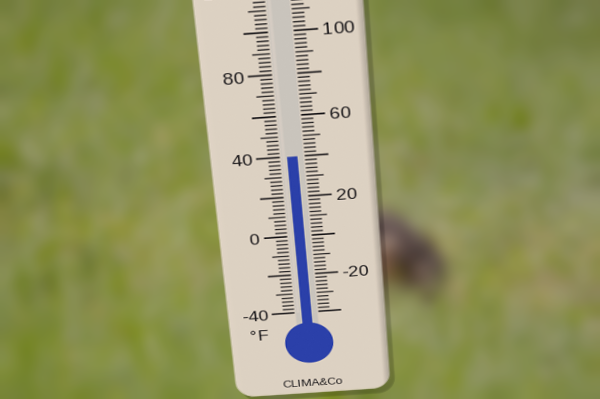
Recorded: 40 (°F)
